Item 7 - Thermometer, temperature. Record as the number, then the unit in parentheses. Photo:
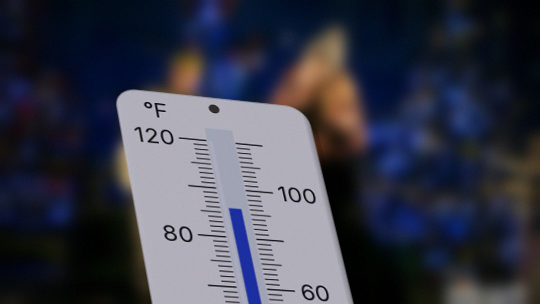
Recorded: 92 (°F)
